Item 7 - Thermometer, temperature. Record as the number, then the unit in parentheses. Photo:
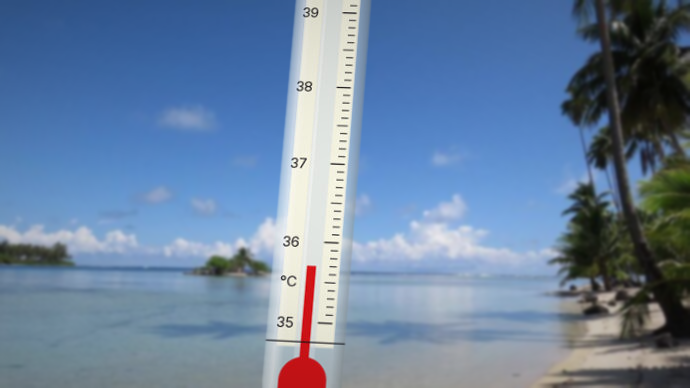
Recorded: 35.7 (°C)
